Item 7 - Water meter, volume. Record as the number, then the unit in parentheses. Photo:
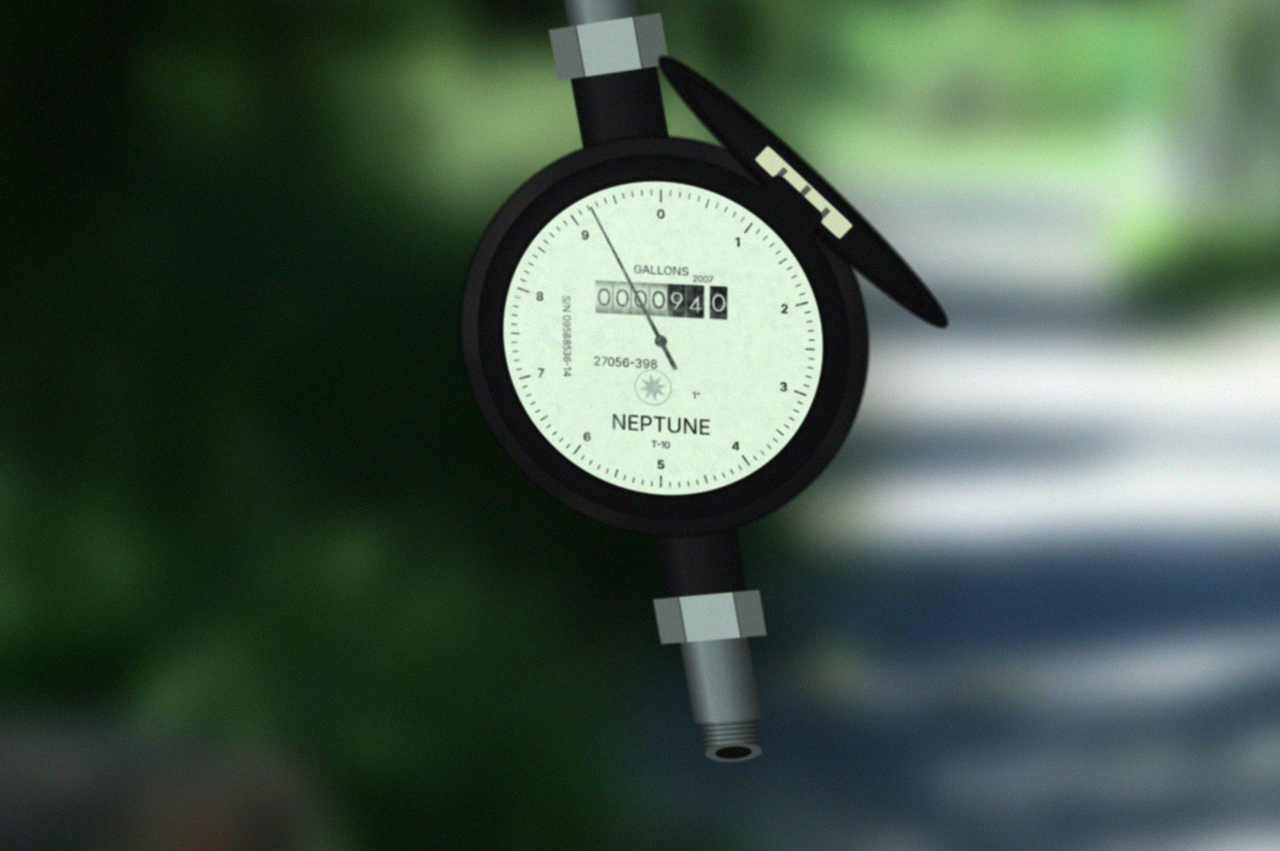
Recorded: 939.2 (gal)
